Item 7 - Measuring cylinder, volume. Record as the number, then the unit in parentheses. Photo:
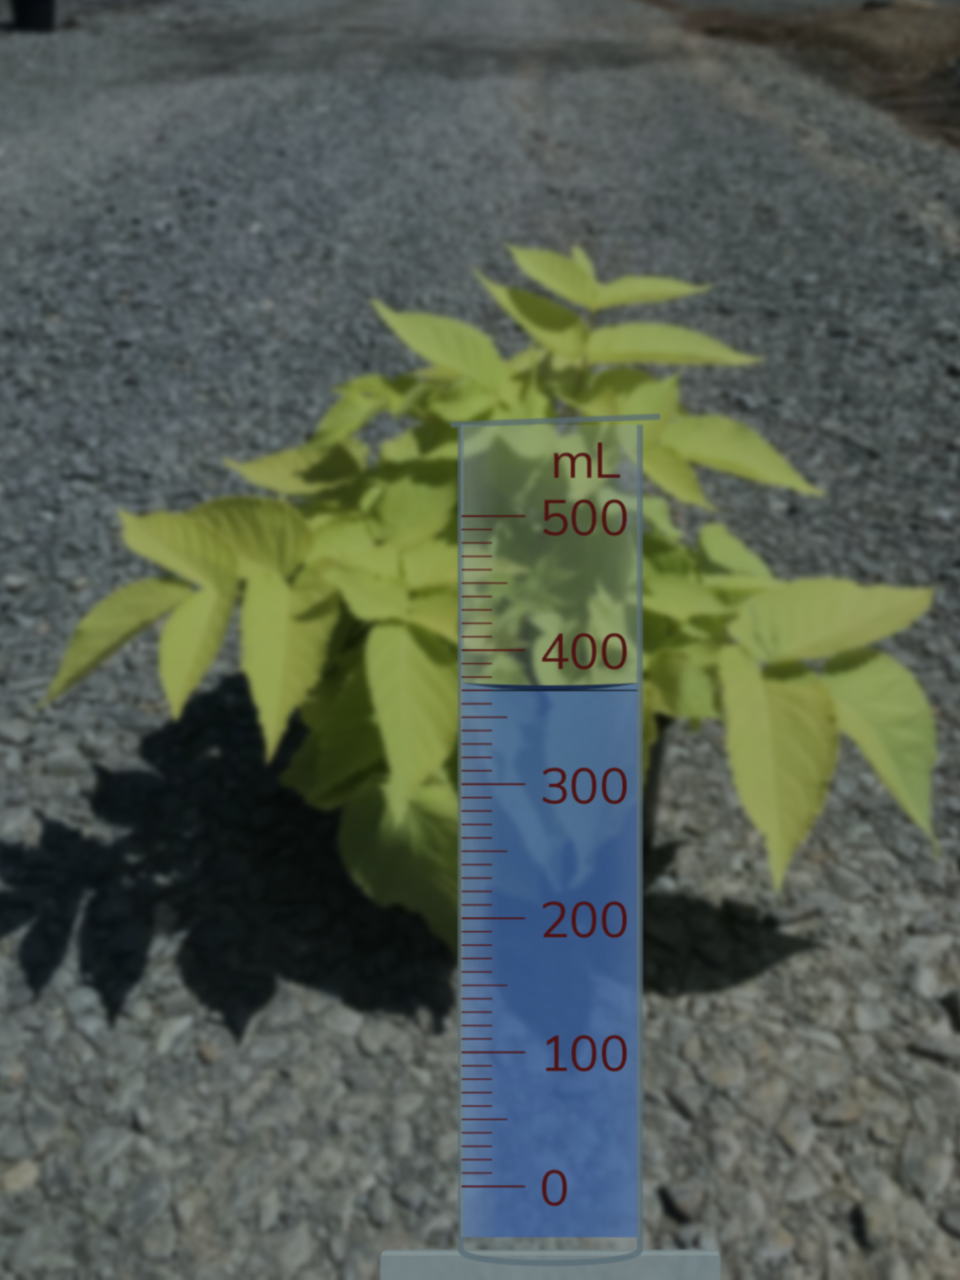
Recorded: 370 (mL)
